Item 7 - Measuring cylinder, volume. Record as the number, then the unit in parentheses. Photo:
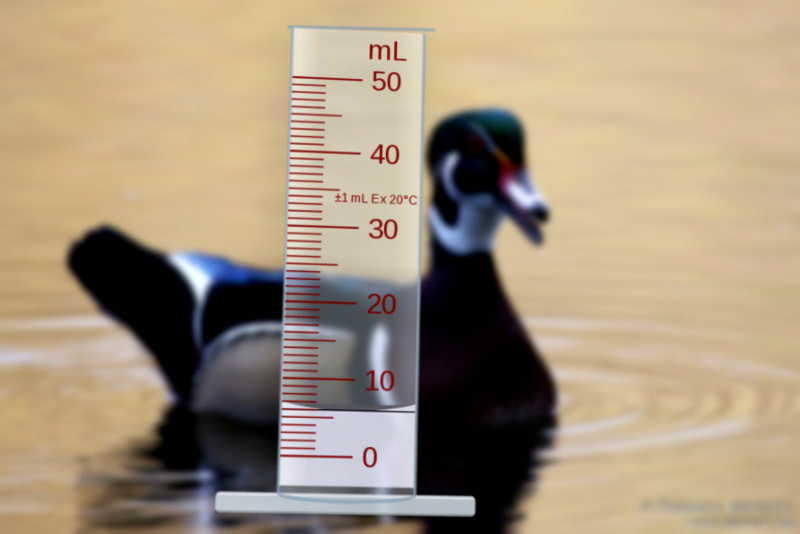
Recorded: 6 (mL)
